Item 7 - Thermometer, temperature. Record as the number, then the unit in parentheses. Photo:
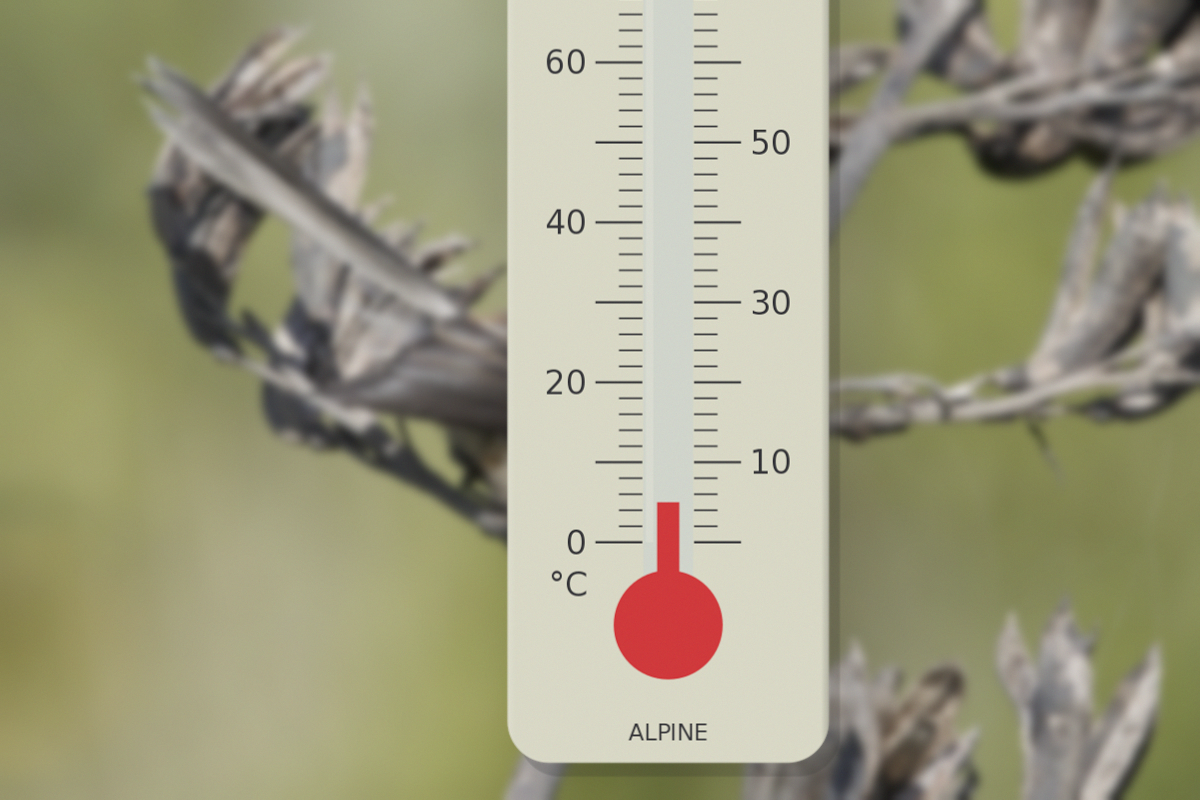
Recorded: 5 (°C)
